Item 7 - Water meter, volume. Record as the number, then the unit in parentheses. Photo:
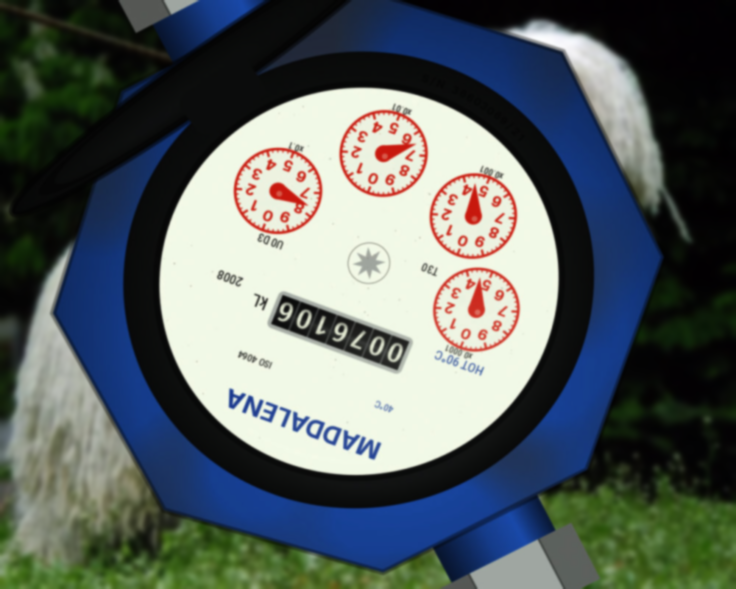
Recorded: 76106.7644 (kL)
